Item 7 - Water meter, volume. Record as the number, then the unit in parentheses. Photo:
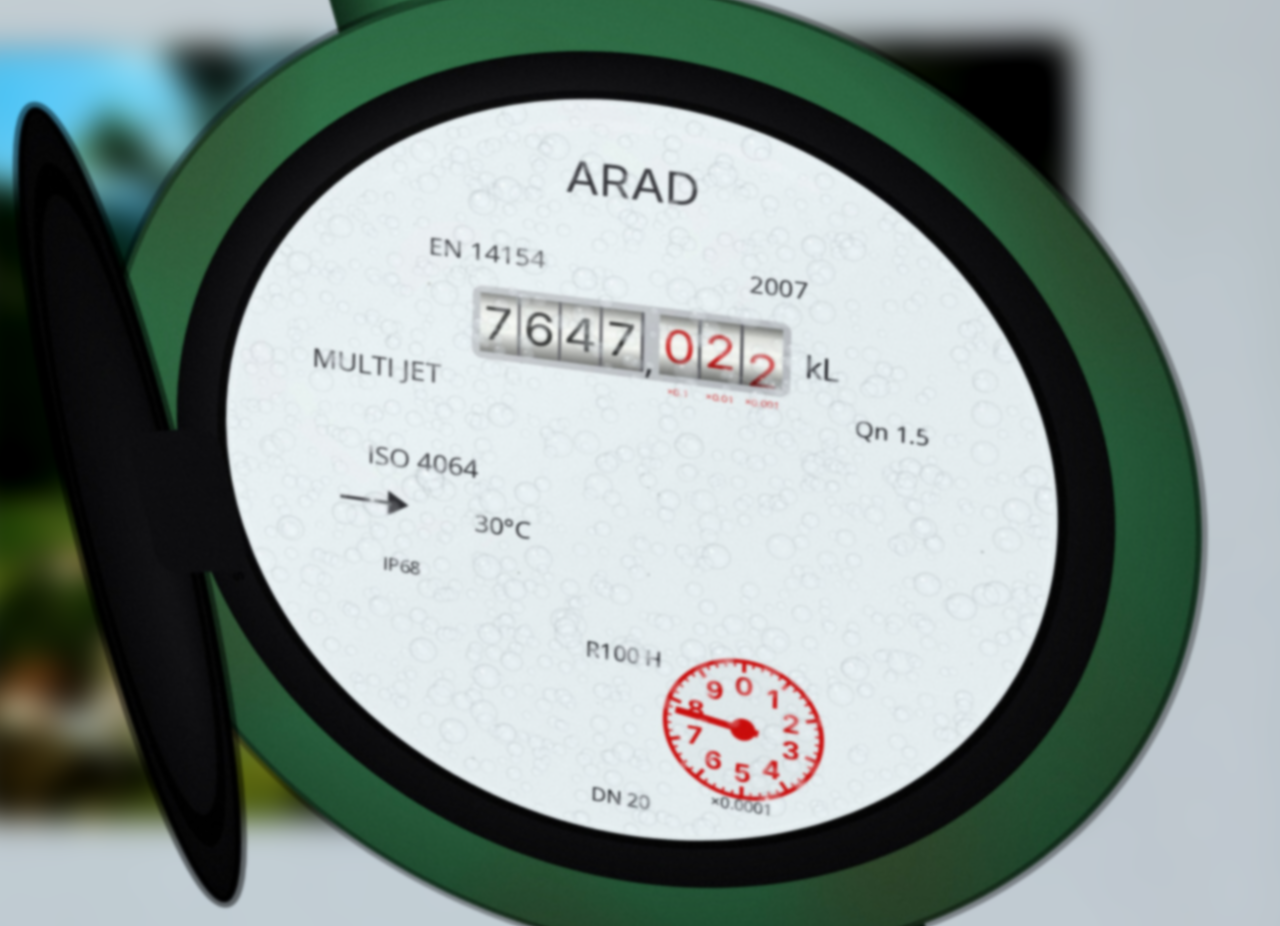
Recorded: 7647.0217 (kL)
